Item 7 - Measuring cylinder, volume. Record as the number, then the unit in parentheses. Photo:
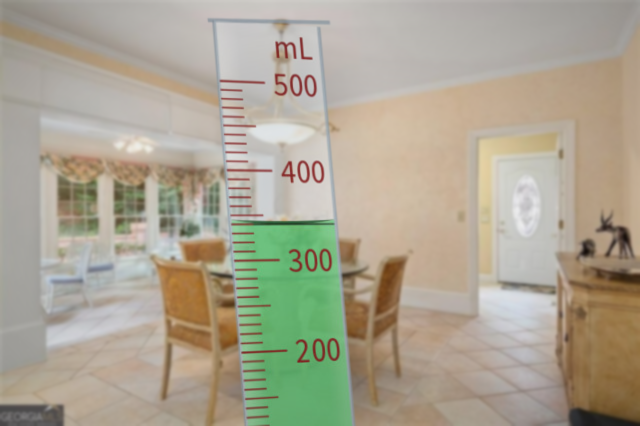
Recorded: 340 (mL)
